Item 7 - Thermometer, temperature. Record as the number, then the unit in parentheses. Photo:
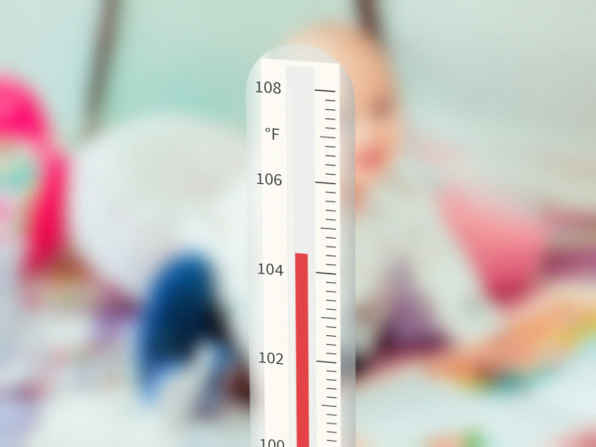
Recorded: 104.4 (°F)
